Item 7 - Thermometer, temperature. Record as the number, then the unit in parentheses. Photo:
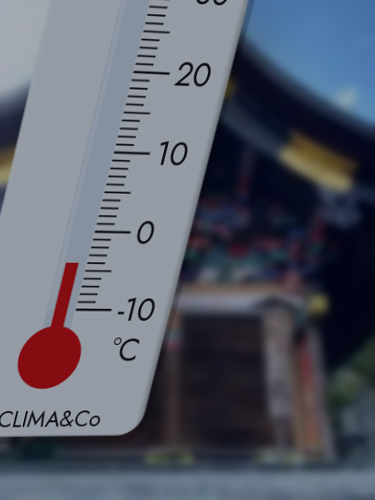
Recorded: -4 (°C)
